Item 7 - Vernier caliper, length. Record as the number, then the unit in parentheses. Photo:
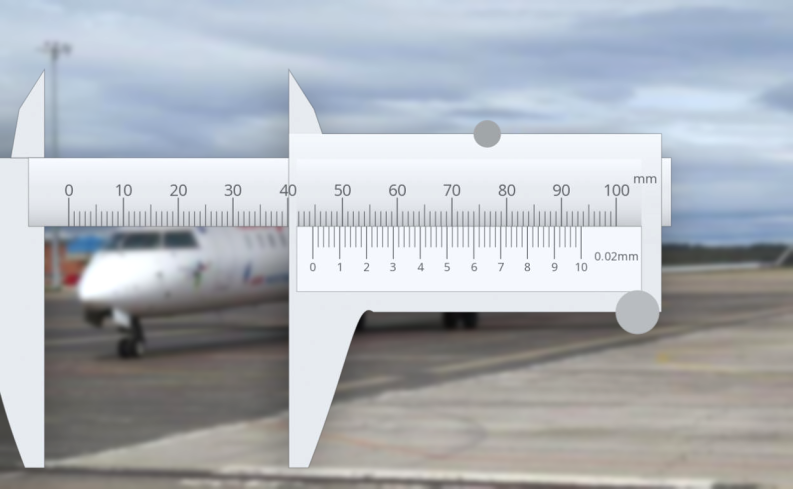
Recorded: 44.6 (mm)
